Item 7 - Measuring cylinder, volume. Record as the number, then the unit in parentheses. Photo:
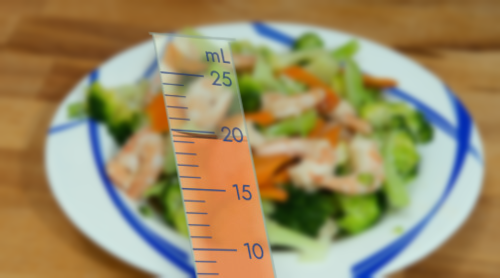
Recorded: 19.5 (mL)
